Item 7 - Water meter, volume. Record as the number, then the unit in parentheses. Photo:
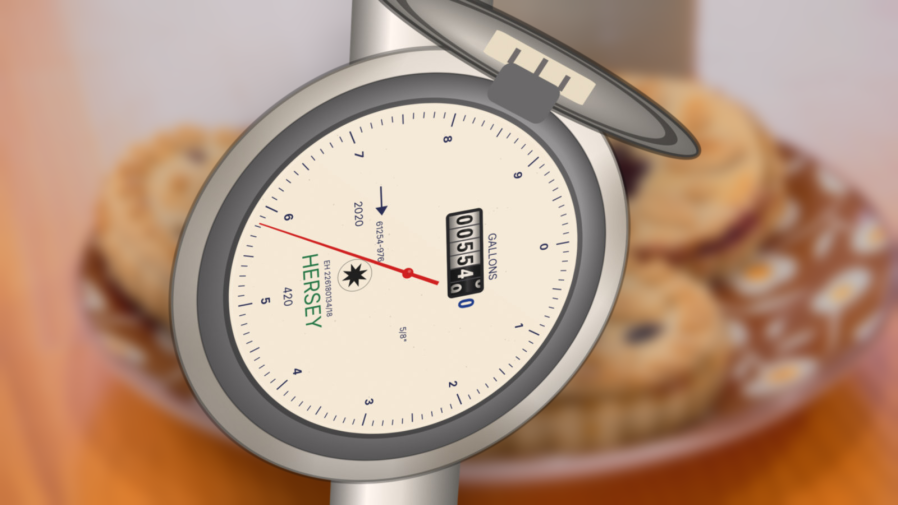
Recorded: 55485.8 (gal)
